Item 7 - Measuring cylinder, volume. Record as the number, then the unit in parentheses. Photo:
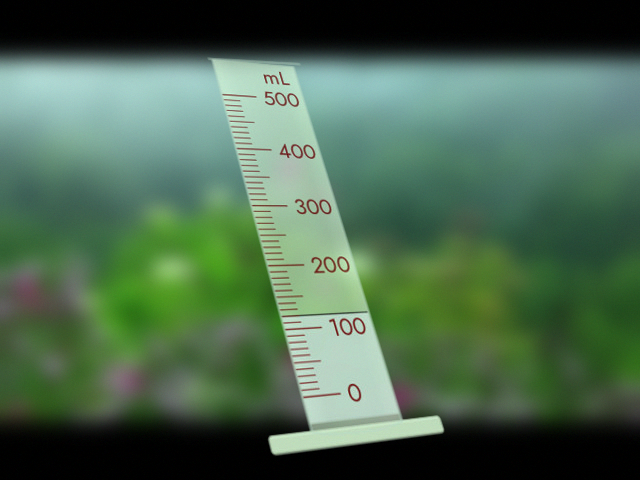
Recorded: 120 (mL)
